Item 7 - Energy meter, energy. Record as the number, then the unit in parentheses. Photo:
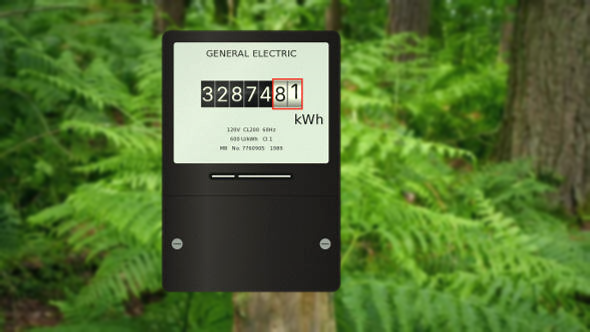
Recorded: 32874.81 (kWh)
